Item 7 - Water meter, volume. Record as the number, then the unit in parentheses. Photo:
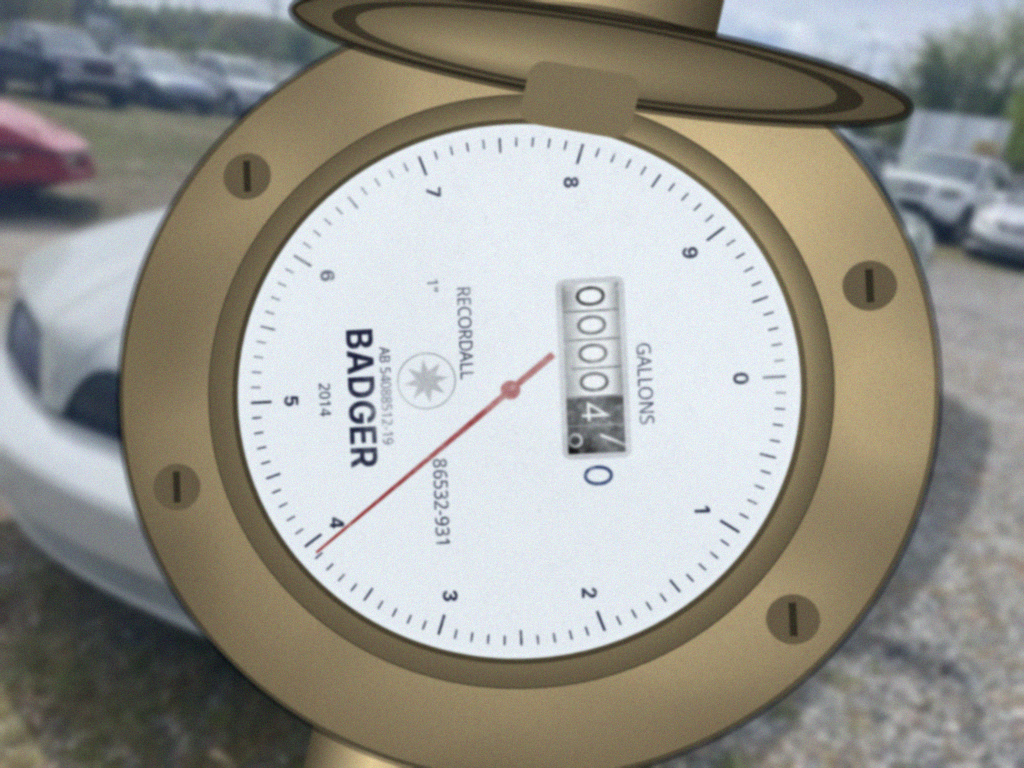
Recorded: 473.9 (gal)
